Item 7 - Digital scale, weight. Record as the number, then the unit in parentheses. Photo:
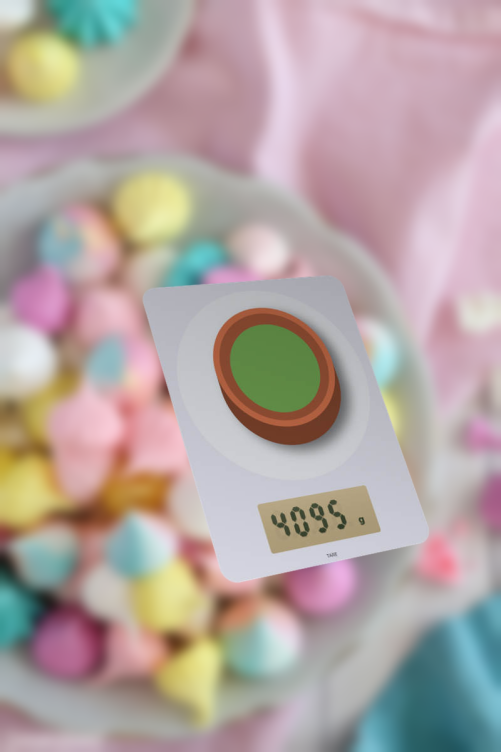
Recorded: 4095 (g)
